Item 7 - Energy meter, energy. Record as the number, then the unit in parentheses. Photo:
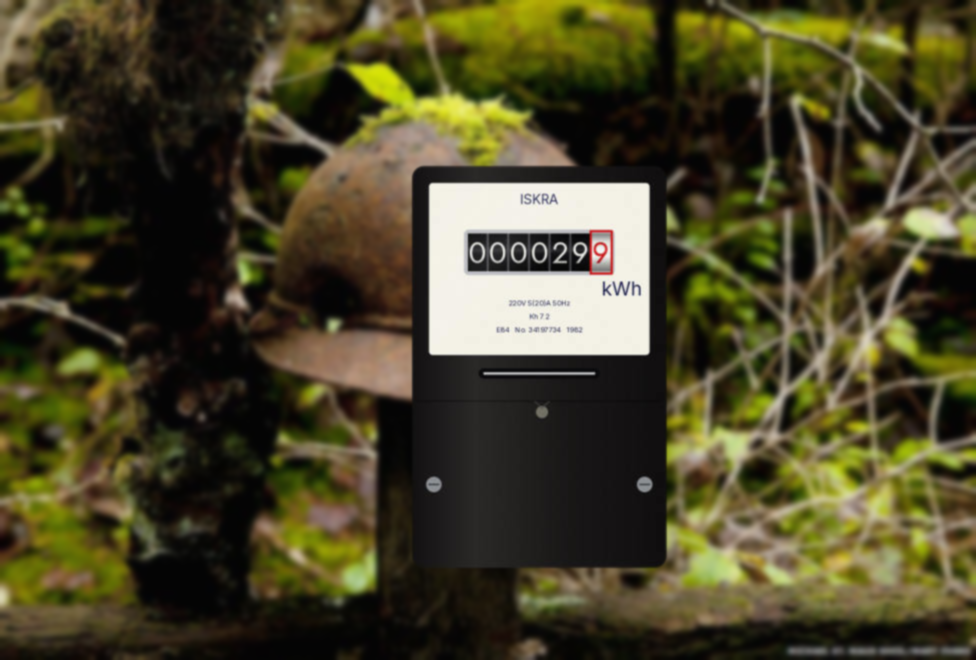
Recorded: 29.9 (kWh)
